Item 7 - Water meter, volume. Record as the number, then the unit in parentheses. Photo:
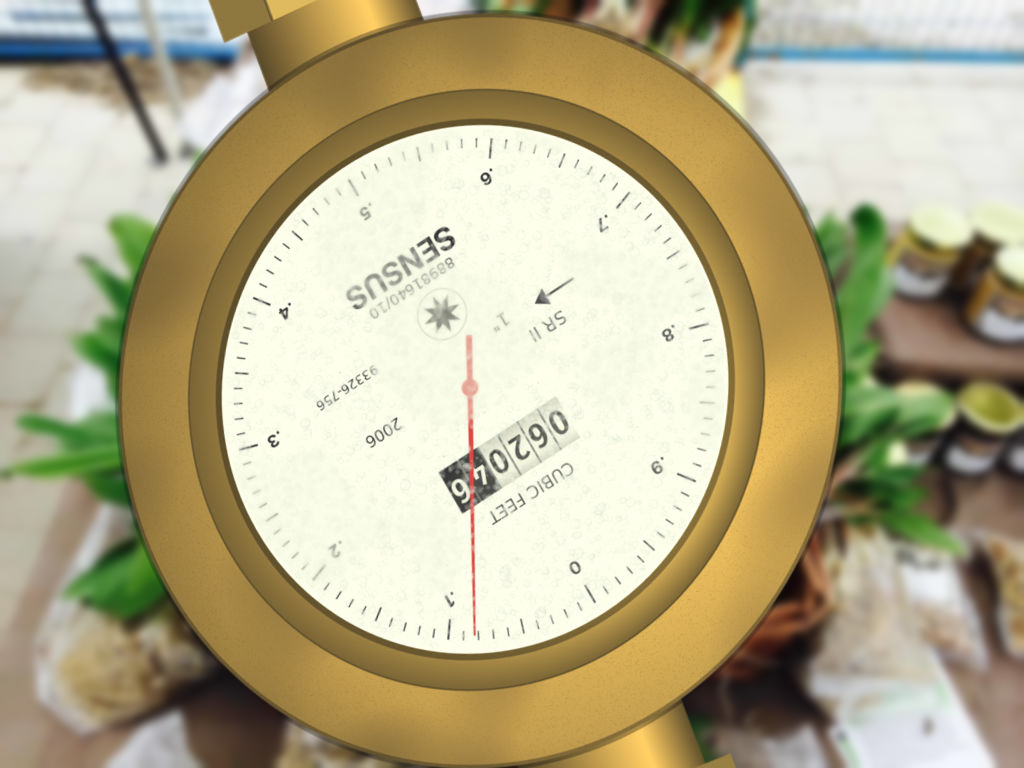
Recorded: 62046.08 (ft³)
